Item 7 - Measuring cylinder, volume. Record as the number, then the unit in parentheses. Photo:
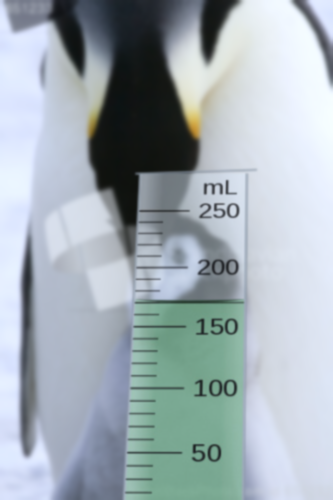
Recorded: 170 (mL)
